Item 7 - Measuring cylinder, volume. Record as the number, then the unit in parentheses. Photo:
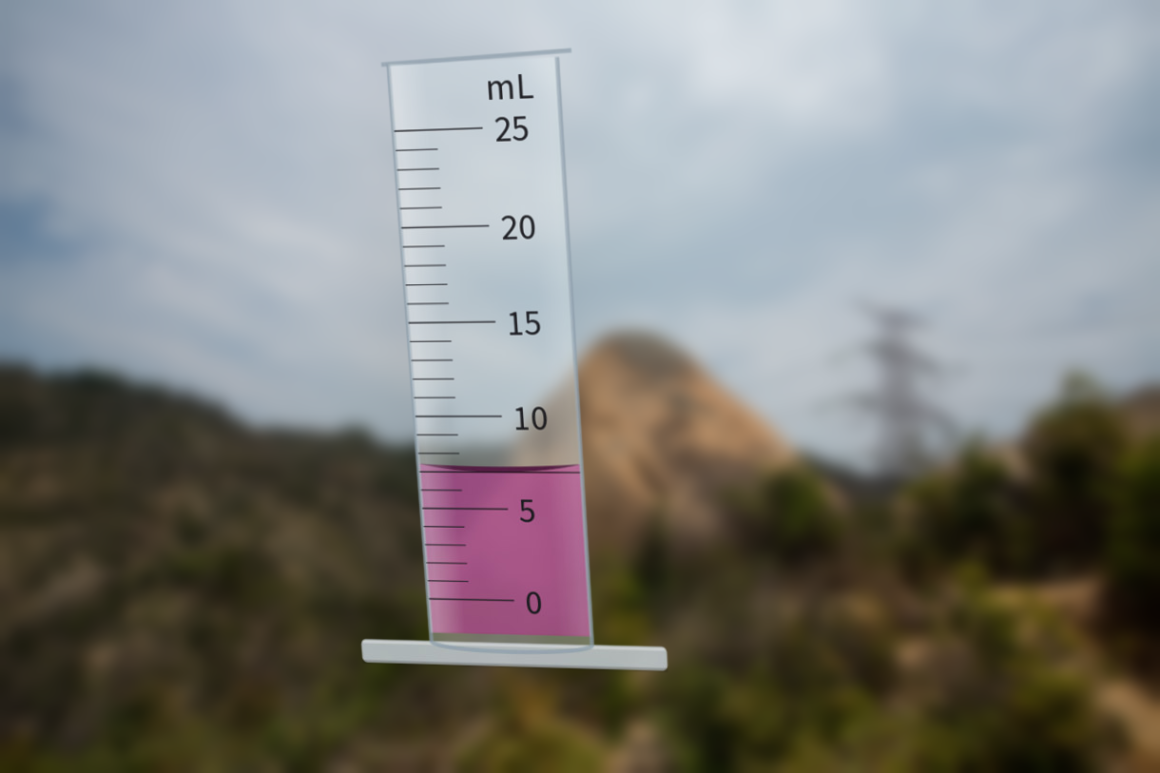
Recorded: 7 (mL)
